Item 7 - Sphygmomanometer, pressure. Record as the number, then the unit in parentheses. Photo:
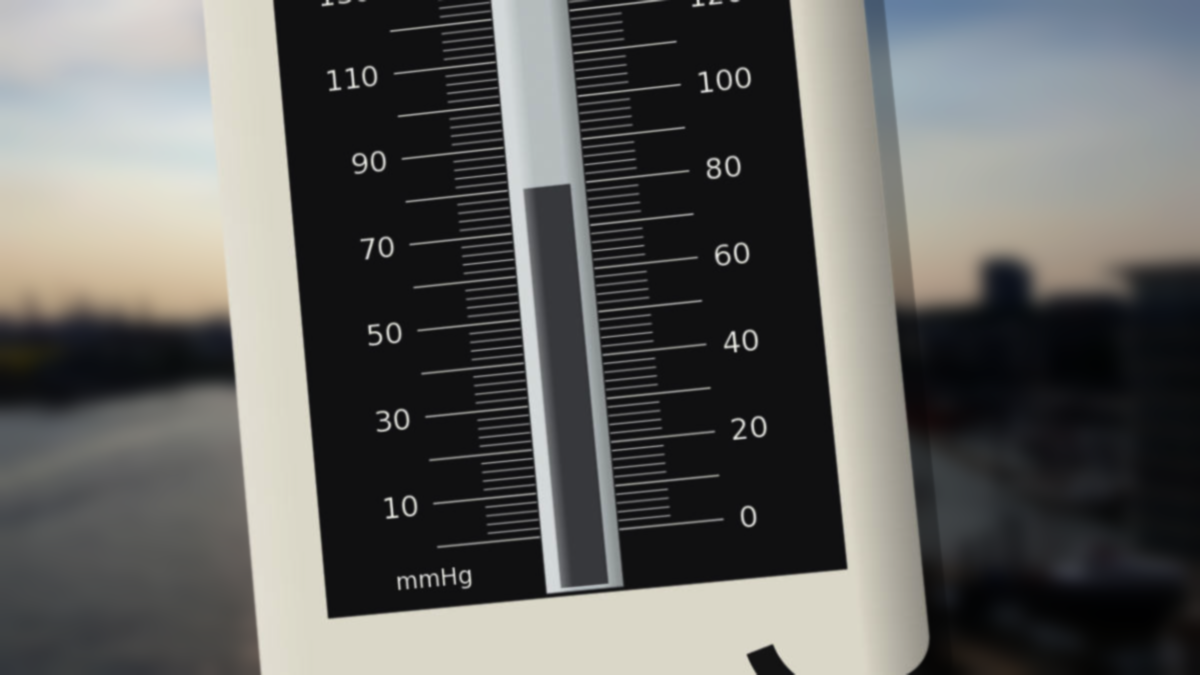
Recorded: 80 (mmHg)
